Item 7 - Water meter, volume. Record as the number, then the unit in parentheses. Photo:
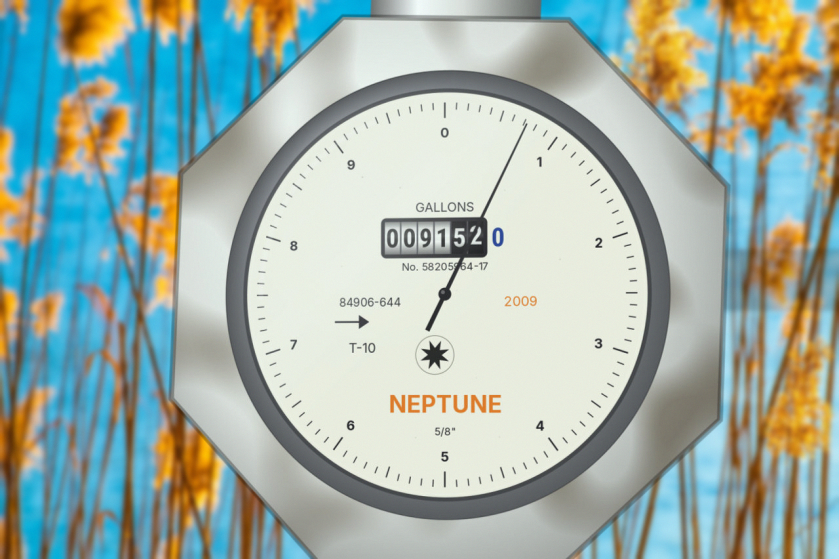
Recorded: 91520.7 (gal)
